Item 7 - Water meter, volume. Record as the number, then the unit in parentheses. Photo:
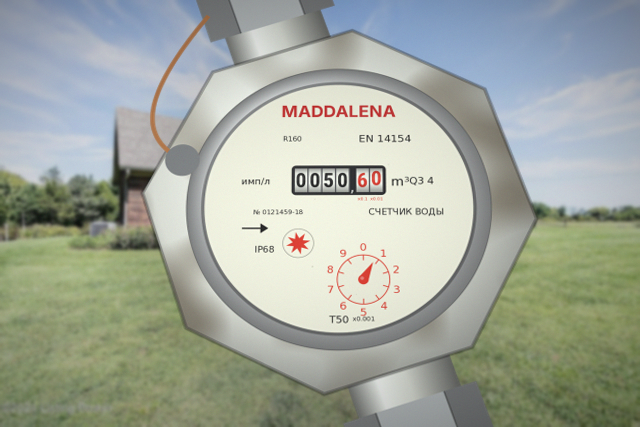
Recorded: 50.600 (m³)
